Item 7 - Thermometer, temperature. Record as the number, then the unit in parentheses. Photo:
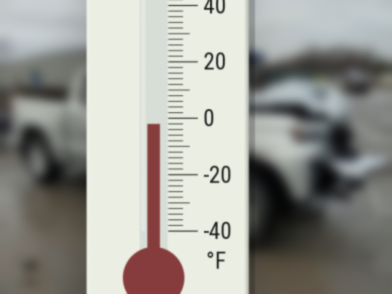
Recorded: -2 (°F)
